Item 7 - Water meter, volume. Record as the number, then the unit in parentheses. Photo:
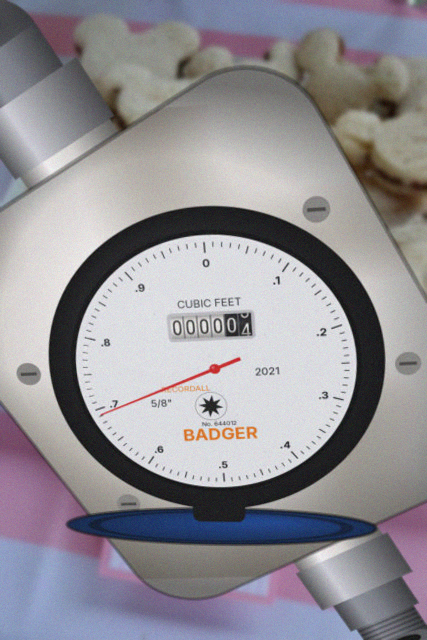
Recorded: 3.69 (ft³)
